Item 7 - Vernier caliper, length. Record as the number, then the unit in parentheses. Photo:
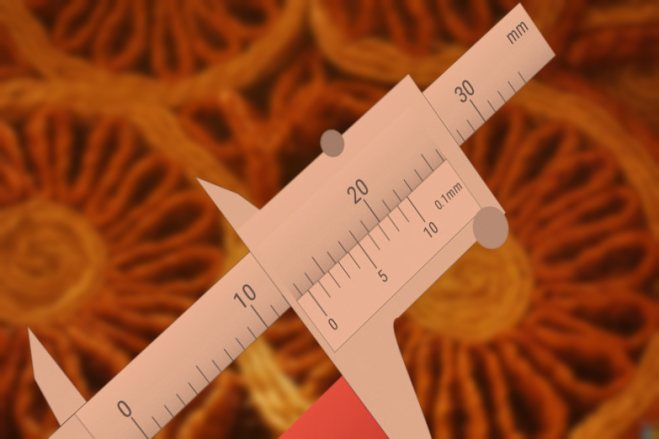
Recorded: 13.5 (mm)
